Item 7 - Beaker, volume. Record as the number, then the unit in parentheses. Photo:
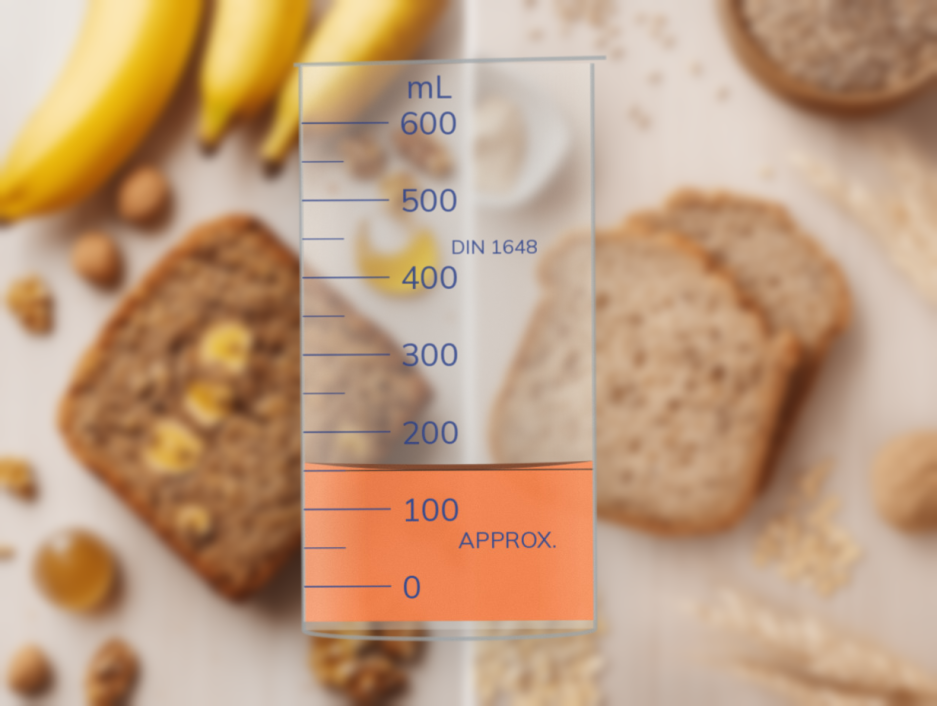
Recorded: 150 (mL)
